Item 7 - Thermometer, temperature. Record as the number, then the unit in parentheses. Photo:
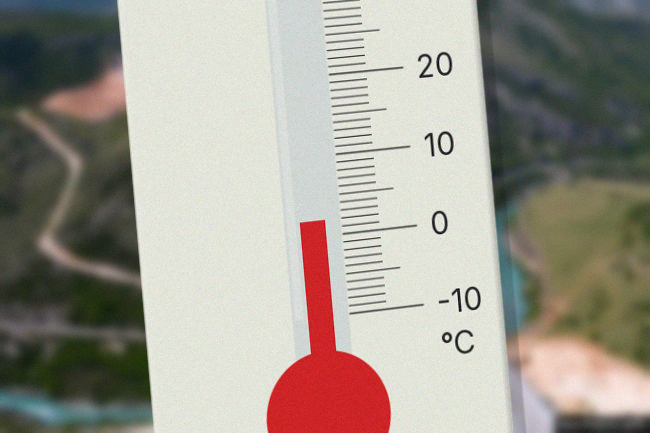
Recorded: 2 (°C)
